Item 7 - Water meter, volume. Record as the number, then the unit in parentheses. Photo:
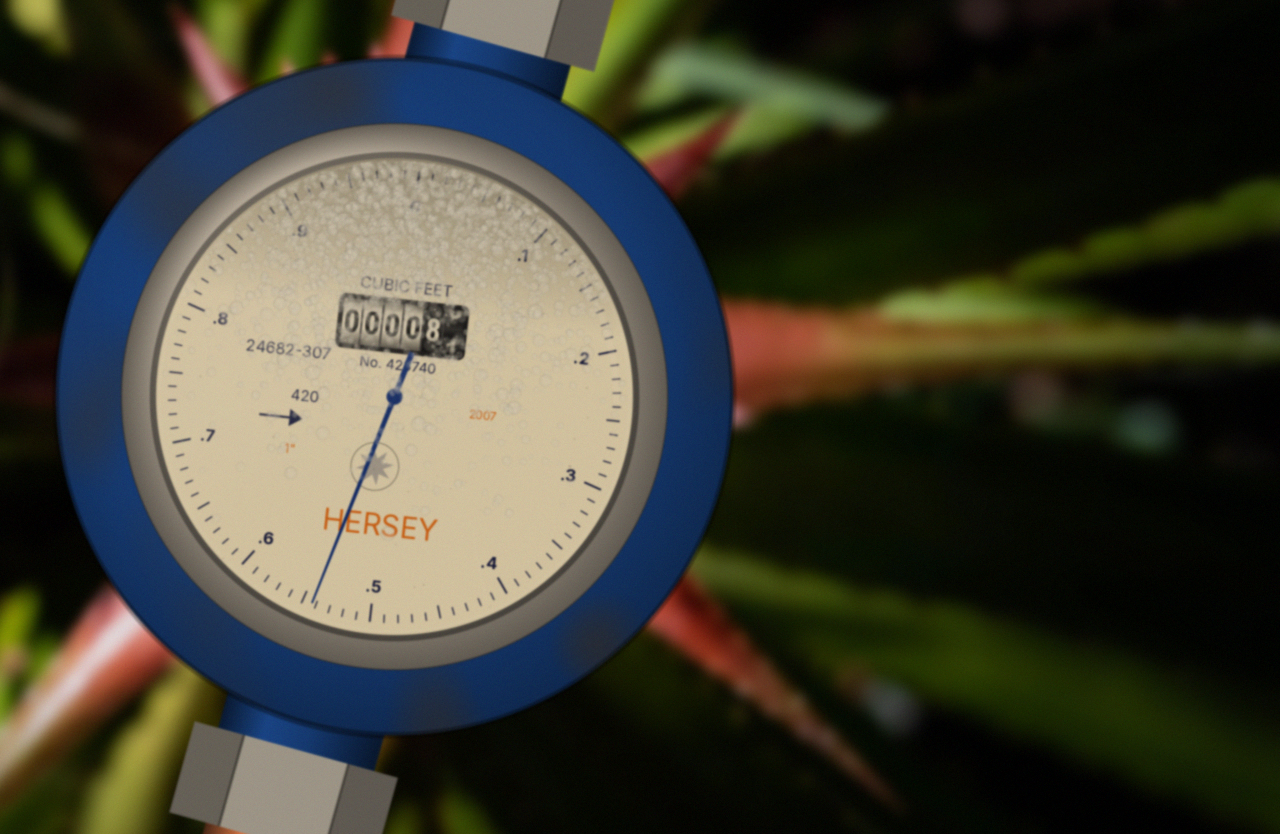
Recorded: 80.54 (ft³)
